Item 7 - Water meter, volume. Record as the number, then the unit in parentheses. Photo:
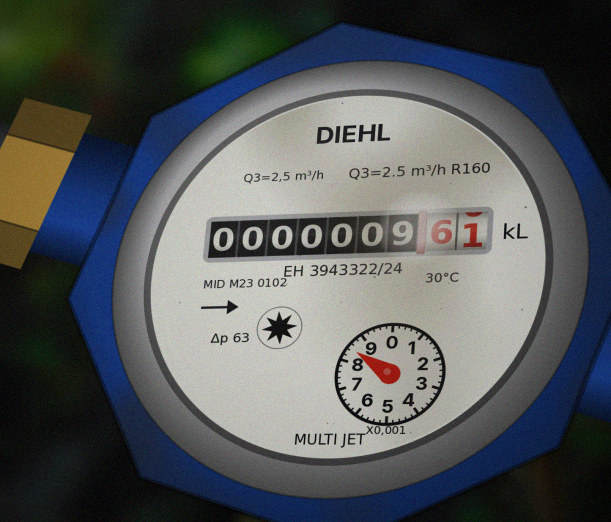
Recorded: 9.608 (kL)
